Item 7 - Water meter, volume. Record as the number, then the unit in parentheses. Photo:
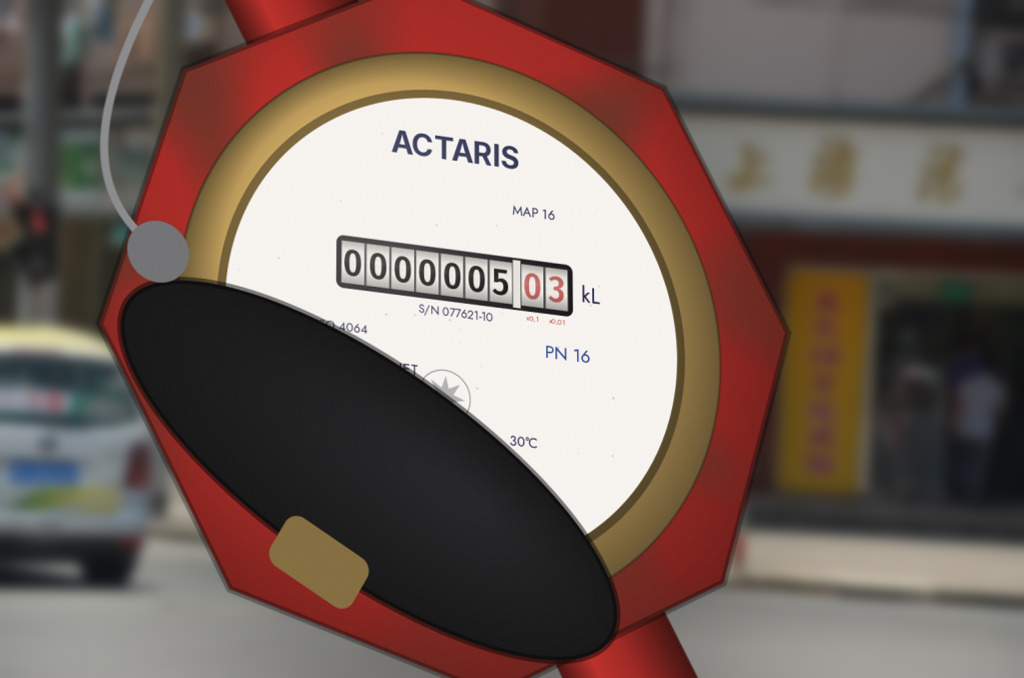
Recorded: 5.03 (kL)
